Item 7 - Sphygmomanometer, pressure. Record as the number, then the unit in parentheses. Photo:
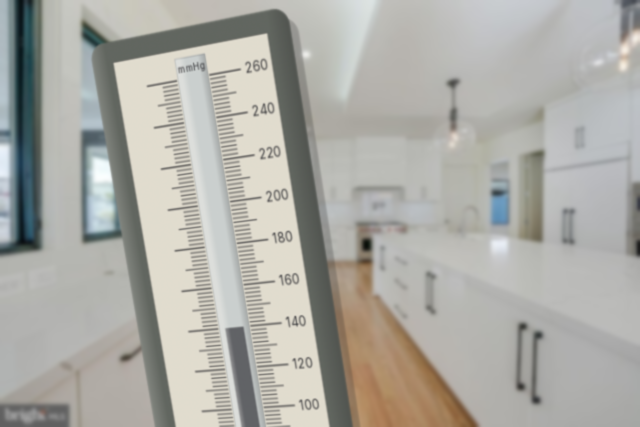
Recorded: 140 (mmHg)
